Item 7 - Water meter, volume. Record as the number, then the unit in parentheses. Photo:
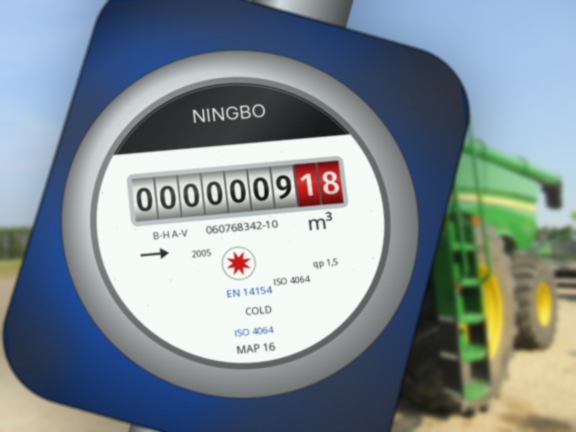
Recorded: 9.18 (m³)
